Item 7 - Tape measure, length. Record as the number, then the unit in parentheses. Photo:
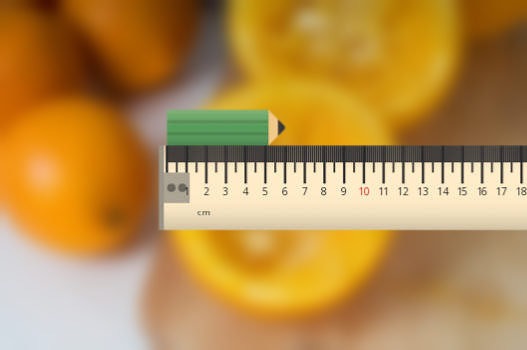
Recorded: 6 (cm)
